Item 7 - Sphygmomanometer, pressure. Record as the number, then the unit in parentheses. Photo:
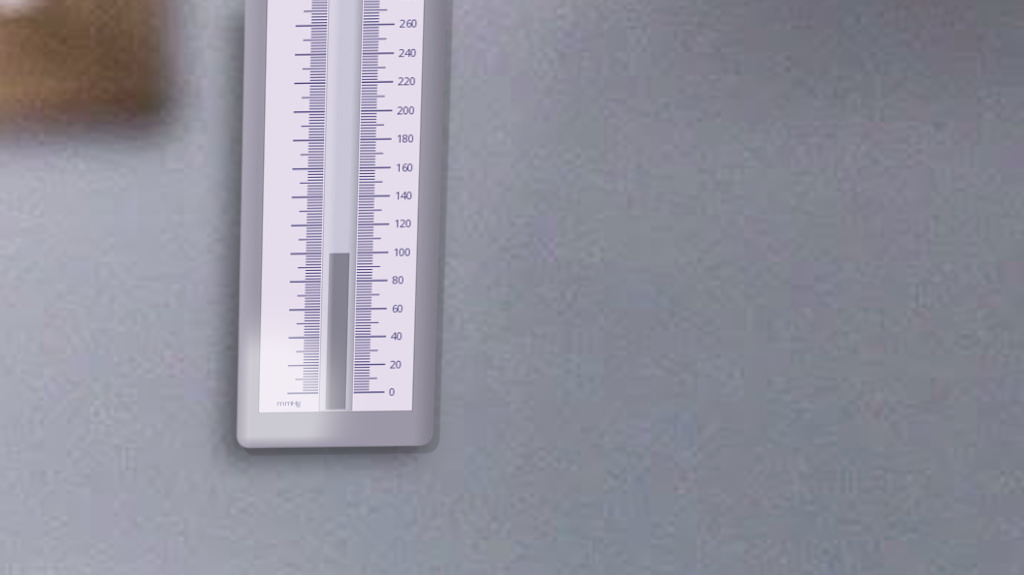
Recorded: 100 (mmHg)
